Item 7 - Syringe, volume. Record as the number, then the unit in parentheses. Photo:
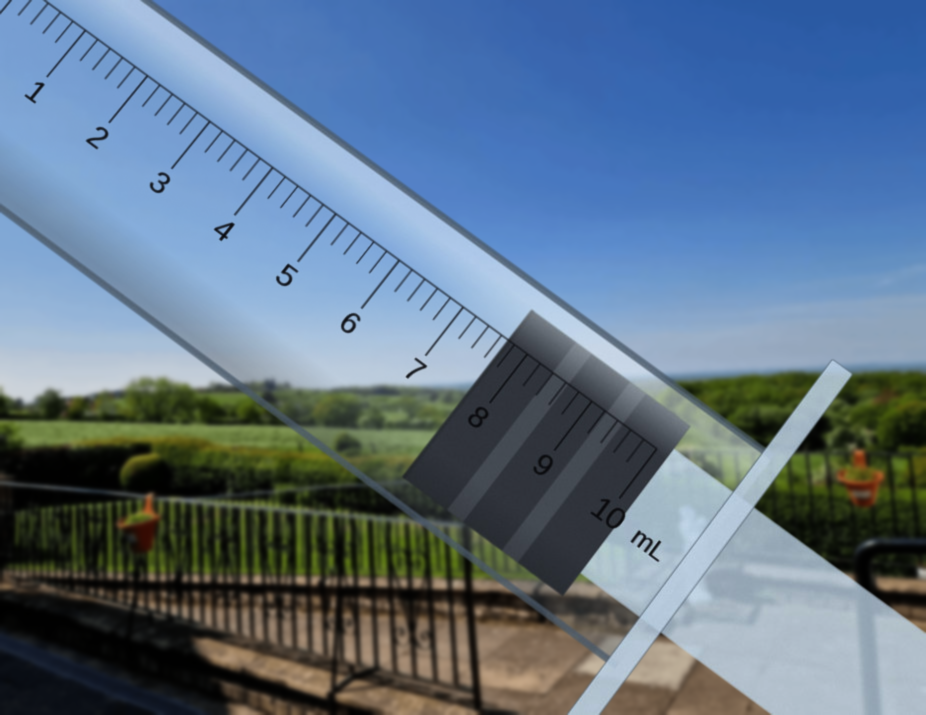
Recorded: 7.7 (mL)
